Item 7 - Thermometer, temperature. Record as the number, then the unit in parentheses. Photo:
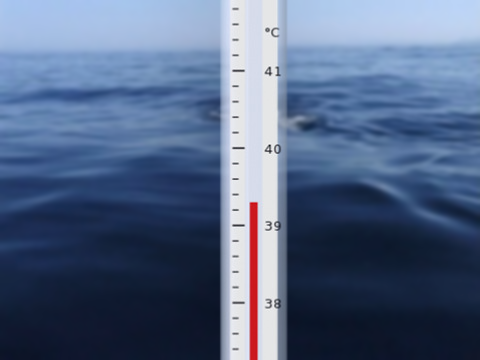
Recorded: 39.3 (°C)
